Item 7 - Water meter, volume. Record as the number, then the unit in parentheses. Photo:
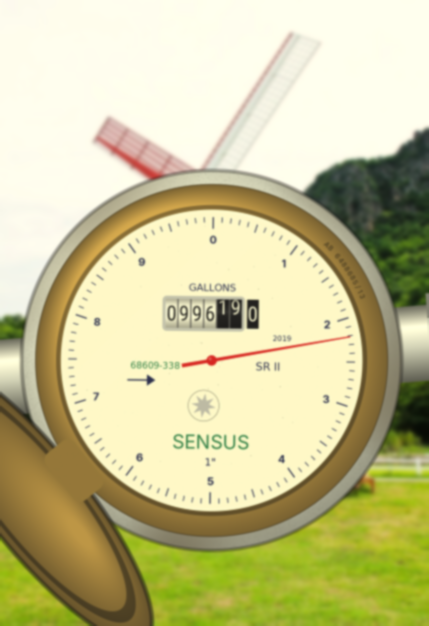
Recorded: 996192.2 (gal)
